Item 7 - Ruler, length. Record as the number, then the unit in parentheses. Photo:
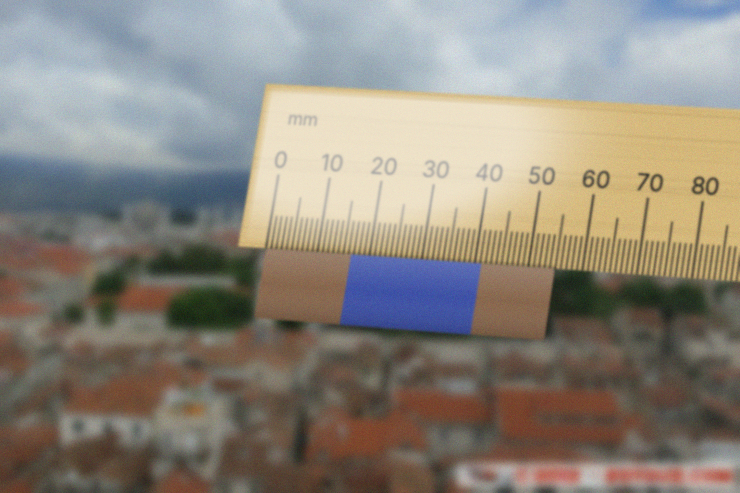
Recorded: 55 (mm)
